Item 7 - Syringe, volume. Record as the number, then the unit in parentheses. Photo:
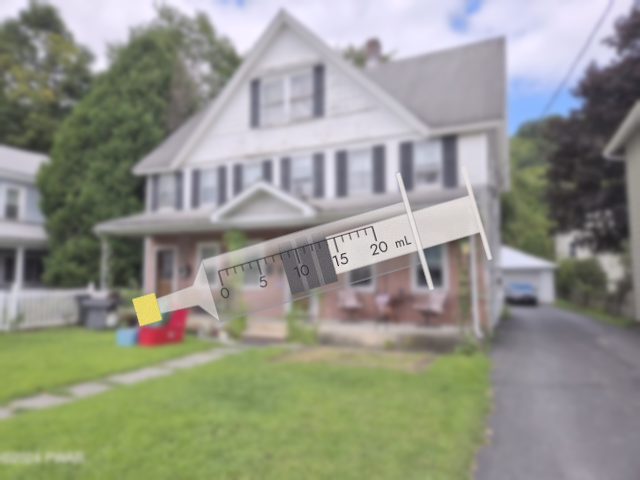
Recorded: 8 (mL)
